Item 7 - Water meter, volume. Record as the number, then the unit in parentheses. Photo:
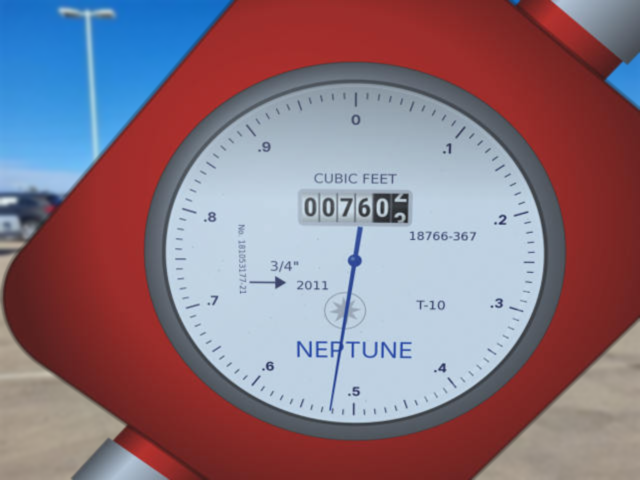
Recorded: 7602.52 (ft³)
